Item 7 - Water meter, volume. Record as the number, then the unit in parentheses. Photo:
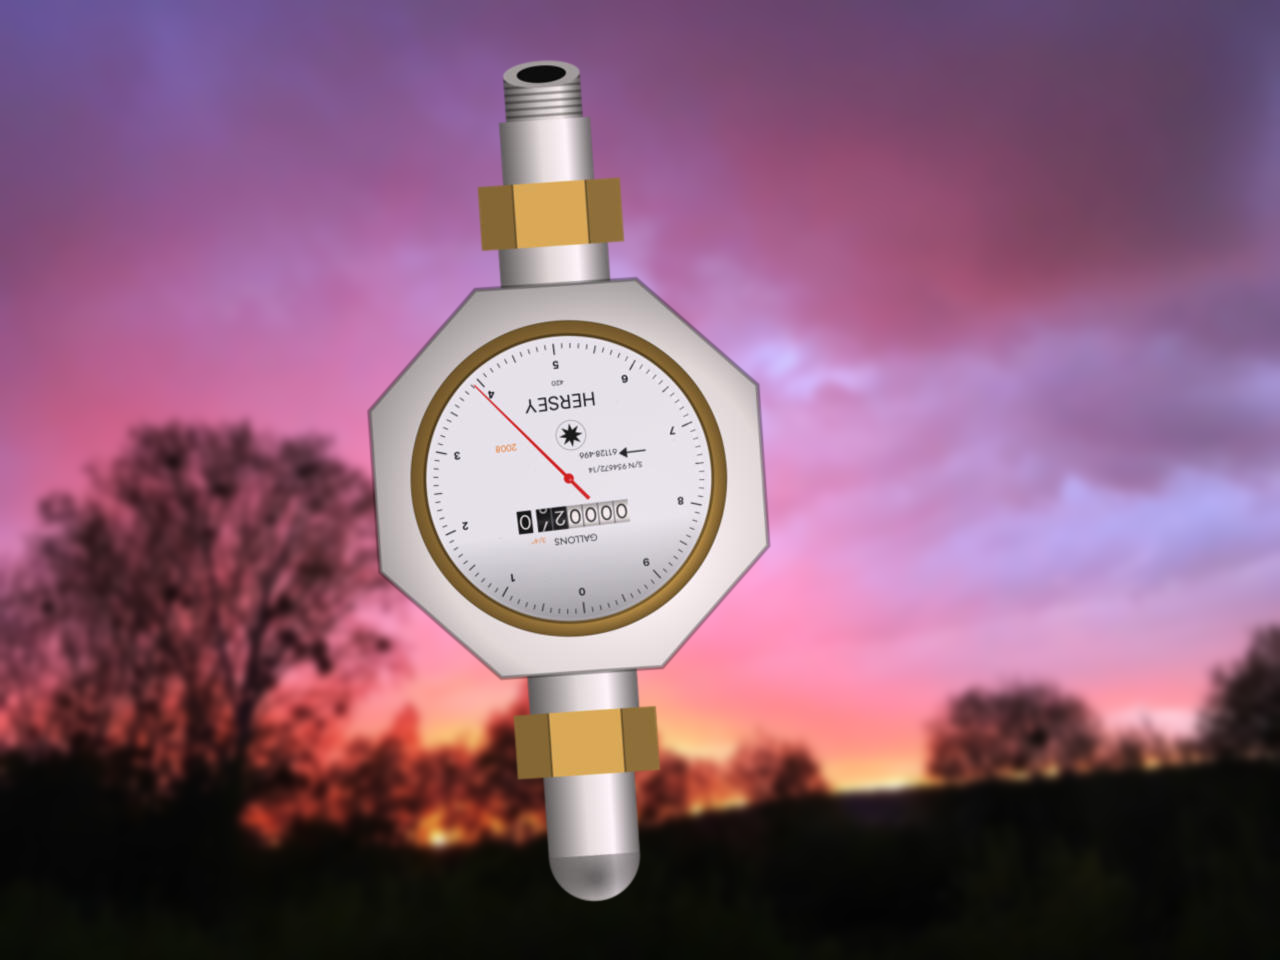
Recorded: 273.9 (gal)
